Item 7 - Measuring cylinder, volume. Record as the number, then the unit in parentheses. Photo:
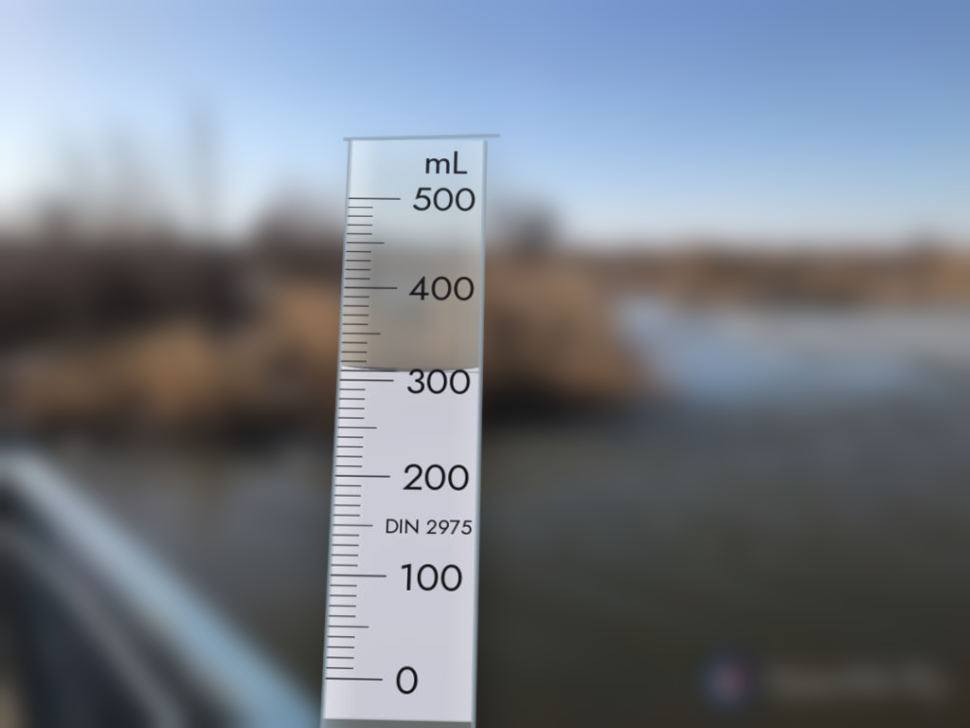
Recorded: 310 (mL)
